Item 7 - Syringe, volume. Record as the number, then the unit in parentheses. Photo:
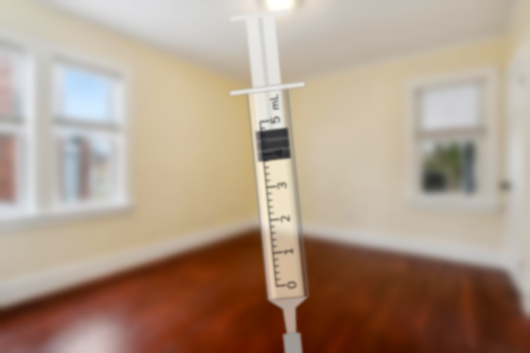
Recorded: 3.8 (mL)
